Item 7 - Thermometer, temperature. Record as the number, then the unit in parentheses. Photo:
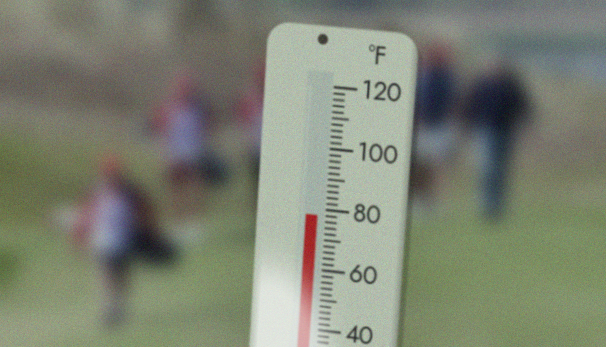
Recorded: 78 (°F)
